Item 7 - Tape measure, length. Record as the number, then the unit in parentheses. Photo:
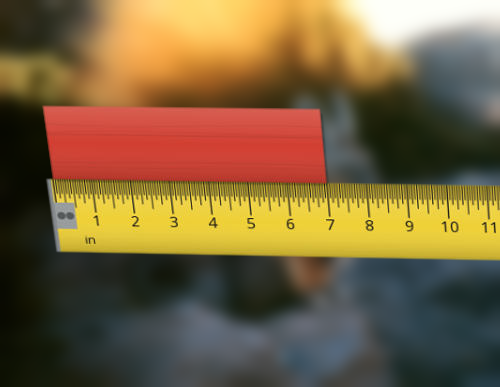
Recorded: 7 (in)
